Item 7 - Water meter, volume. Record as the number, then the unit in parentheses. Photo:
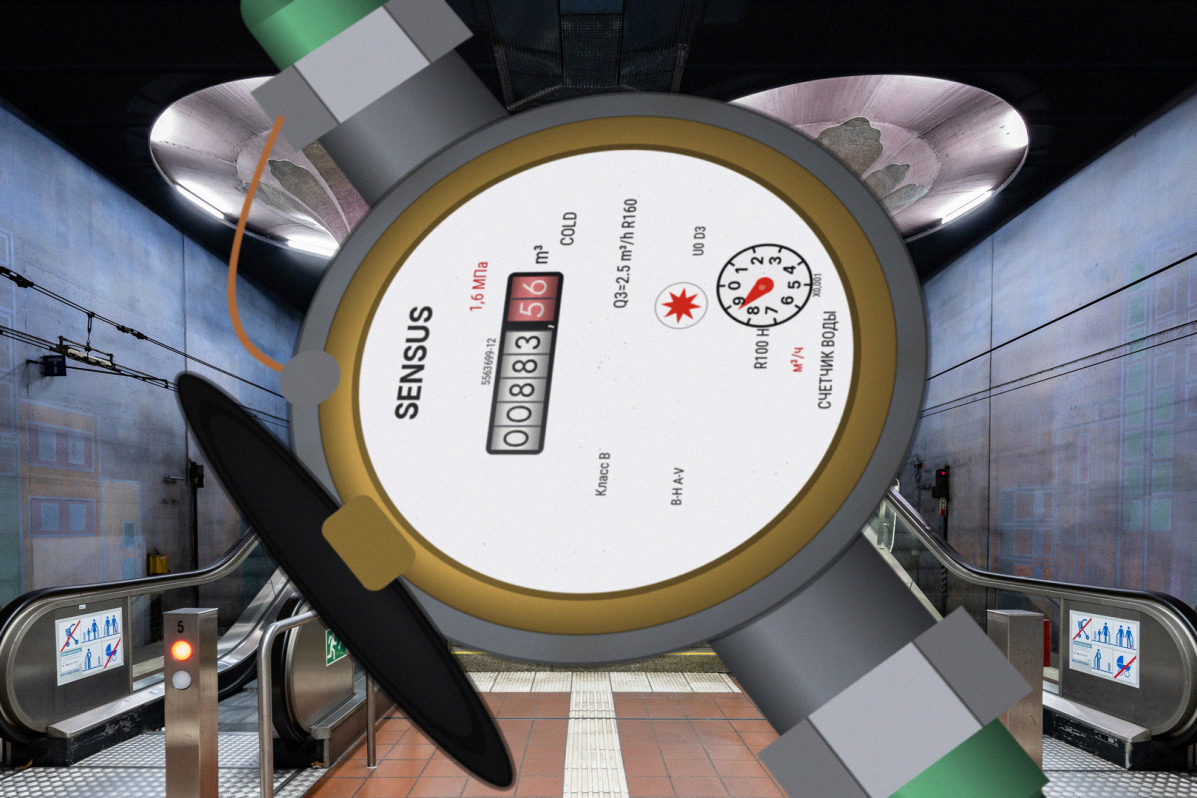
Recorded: 883.568 (m³)
